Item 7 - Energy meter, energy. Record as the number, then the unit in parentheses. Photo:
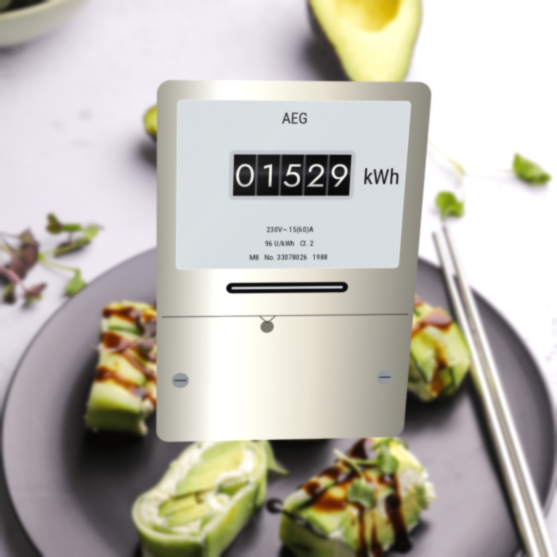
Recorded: 1529 (kWh)
